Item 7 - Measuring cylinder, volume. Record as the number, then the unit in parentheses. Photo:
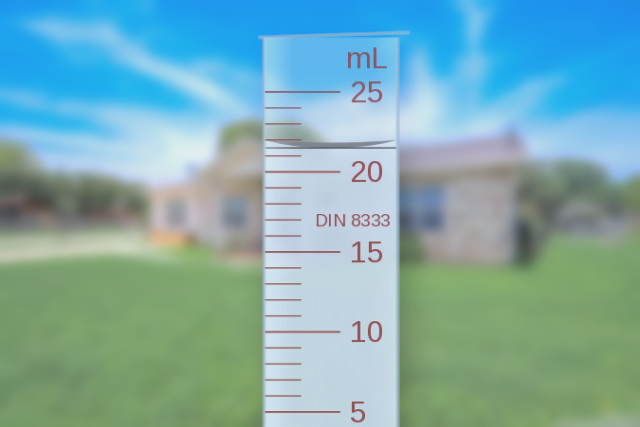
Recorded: 21.5 (mL)
